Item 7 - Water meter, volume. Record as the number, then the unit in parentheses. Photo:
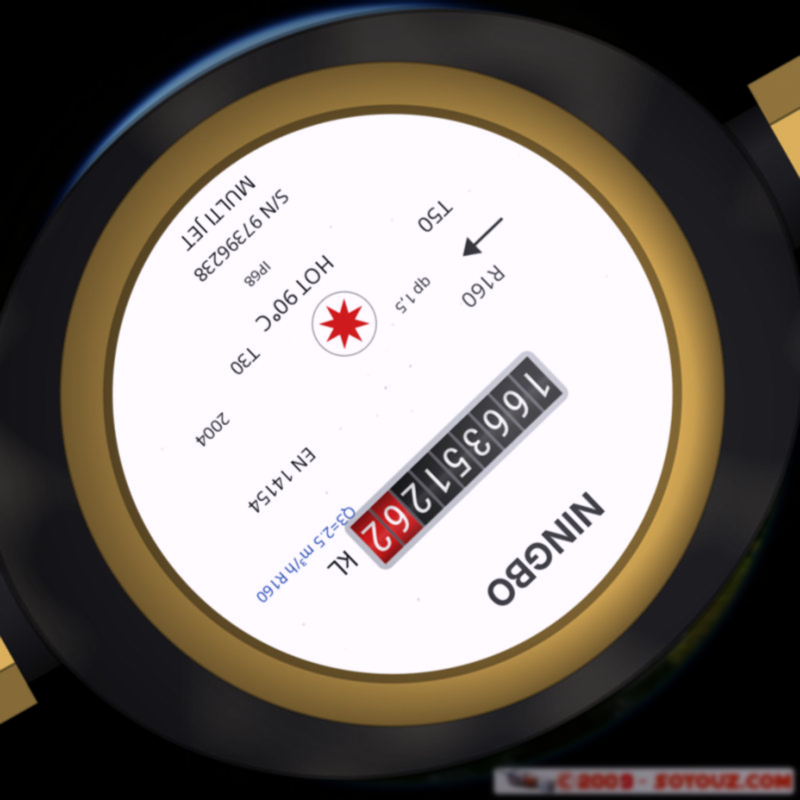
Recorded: 1663512.62 (kL)
